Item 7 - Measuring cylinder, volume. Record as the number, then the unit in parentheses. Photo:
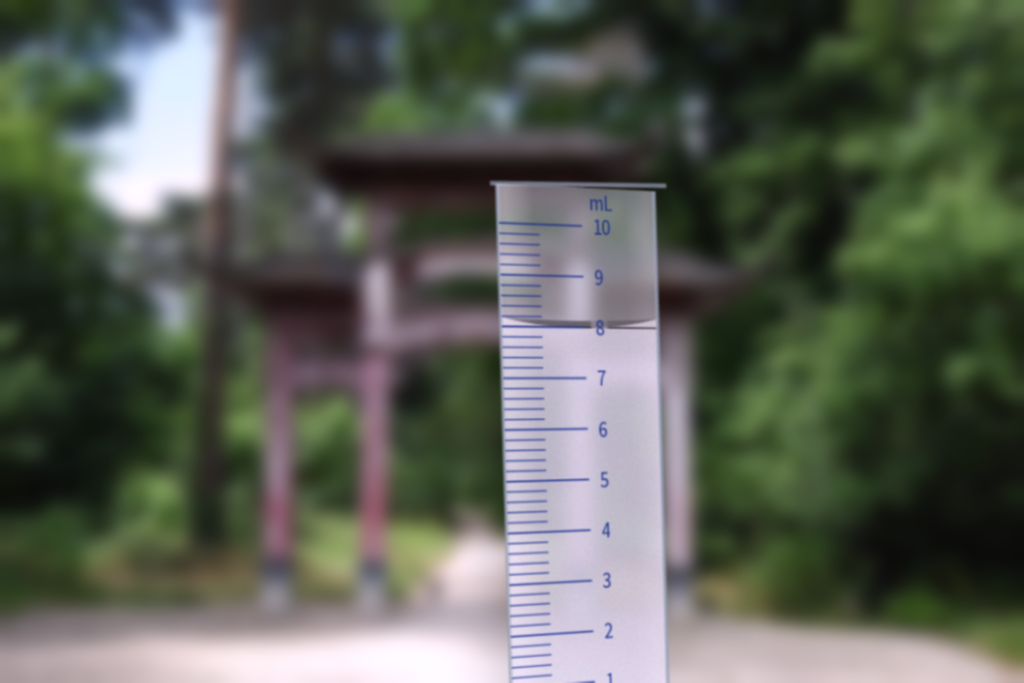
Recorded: 8 (mL)
